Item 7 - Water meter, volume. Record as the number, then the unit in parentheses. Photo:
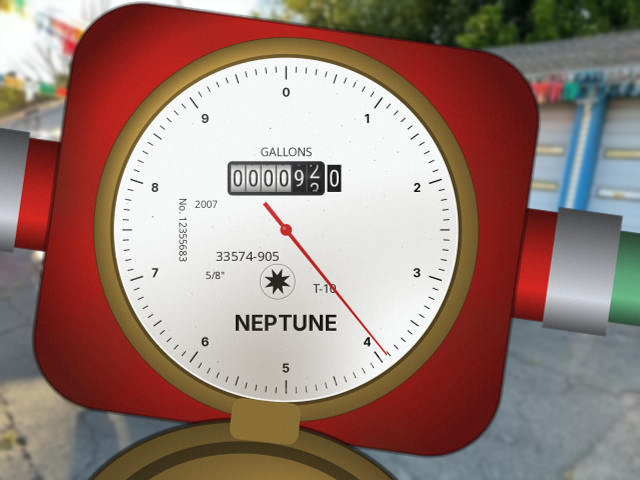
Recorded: 923.9 (gal)
